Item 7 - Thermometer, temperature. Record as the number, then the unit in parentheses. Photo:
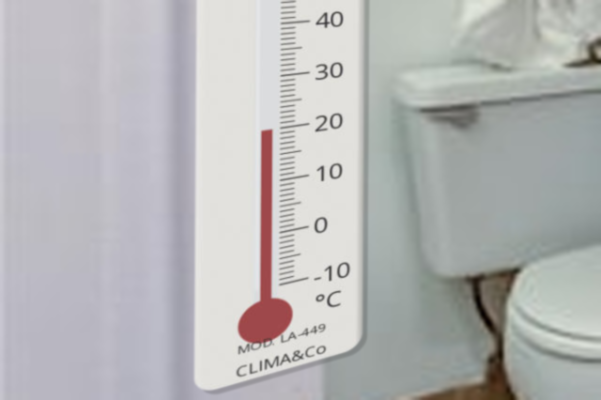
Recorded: 20 (°C)
